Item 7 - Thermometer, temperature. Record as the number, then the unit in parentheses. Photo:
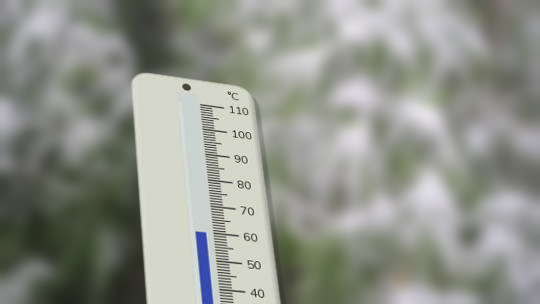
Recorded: 60 (°C)
